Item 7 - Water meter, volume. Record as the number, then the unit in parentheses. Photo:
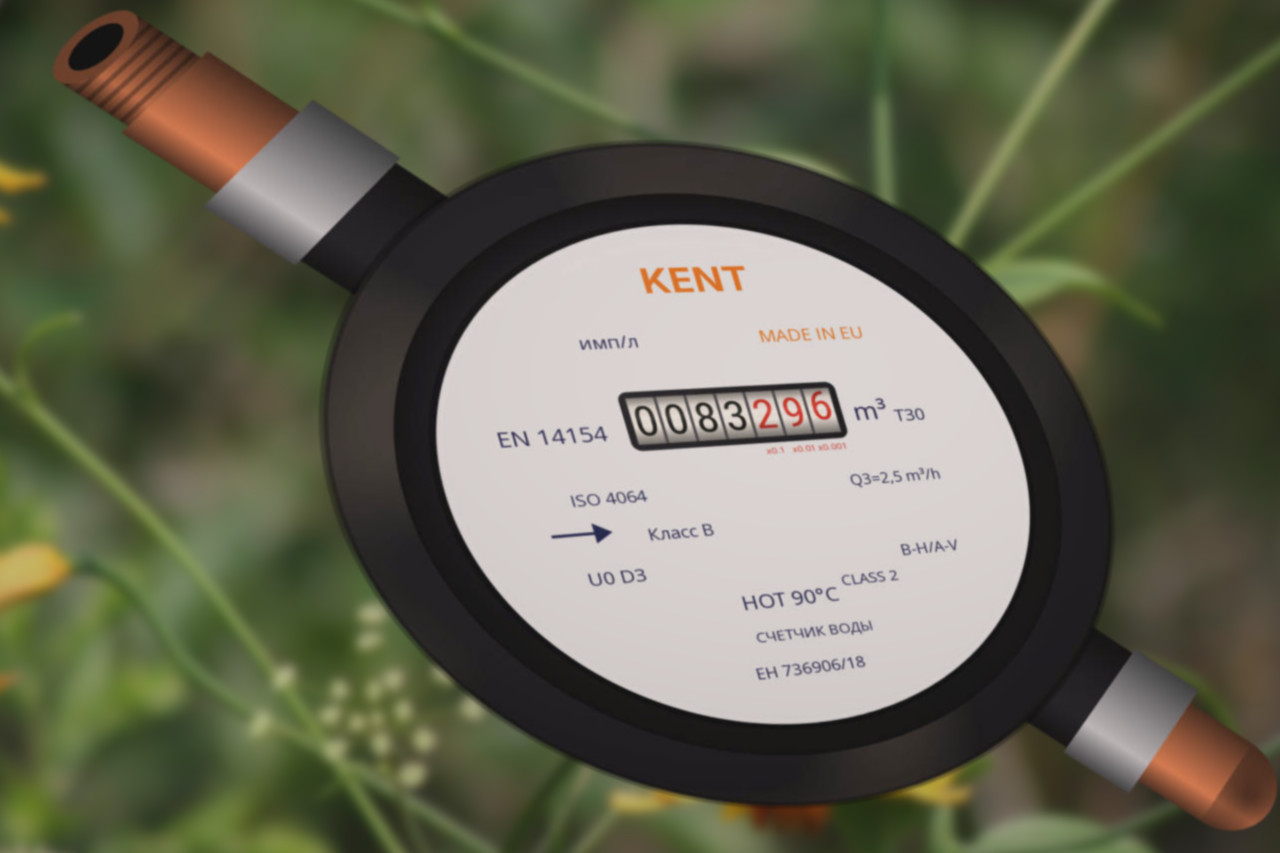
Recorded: 83.296 (m³)
